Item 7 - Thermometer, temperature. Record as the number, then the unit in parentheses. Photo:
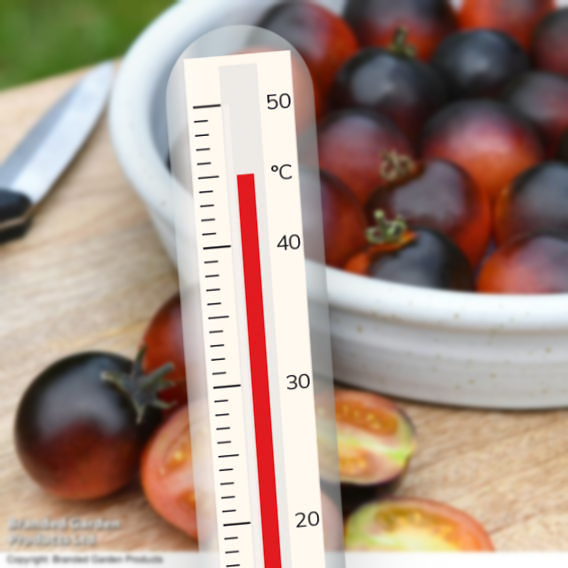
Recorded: 45 (°C)
